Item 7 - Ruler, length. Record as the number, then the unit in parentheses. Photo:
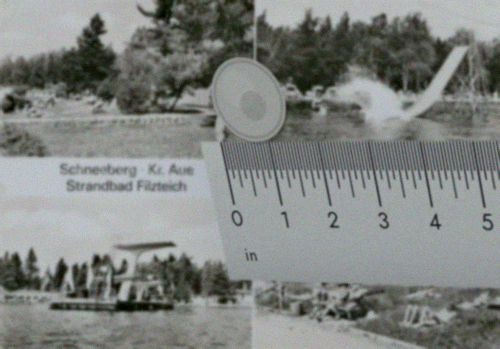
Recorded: 1.5 (in)
